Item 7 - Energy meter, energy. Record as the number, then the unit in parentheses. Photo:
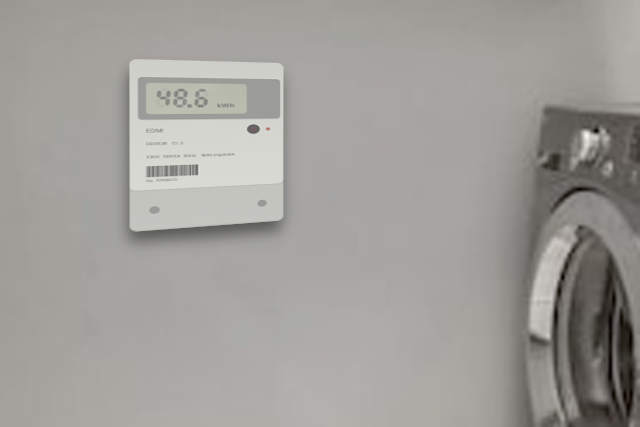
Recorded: 48.6 (kWh)
